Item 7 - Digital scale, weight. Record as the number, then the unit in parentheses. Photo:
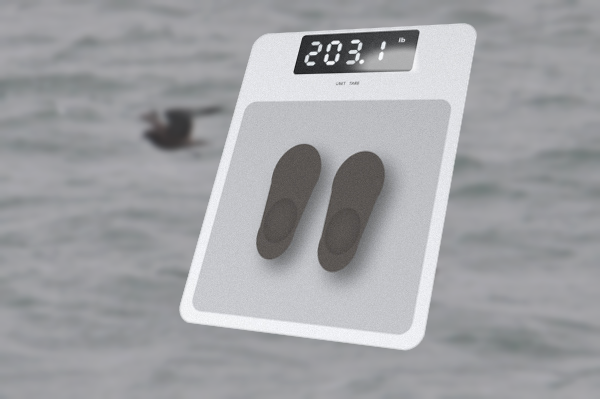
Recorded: 203.1 (lb)
